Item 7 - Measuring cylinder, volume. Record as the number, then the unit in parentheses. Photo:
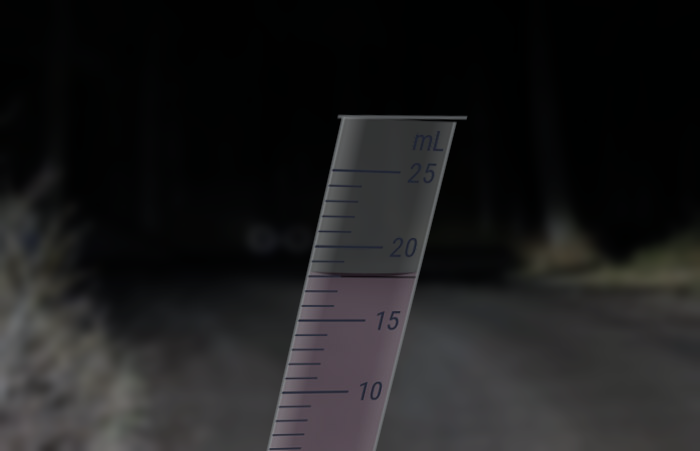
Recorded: 18 (mL)
